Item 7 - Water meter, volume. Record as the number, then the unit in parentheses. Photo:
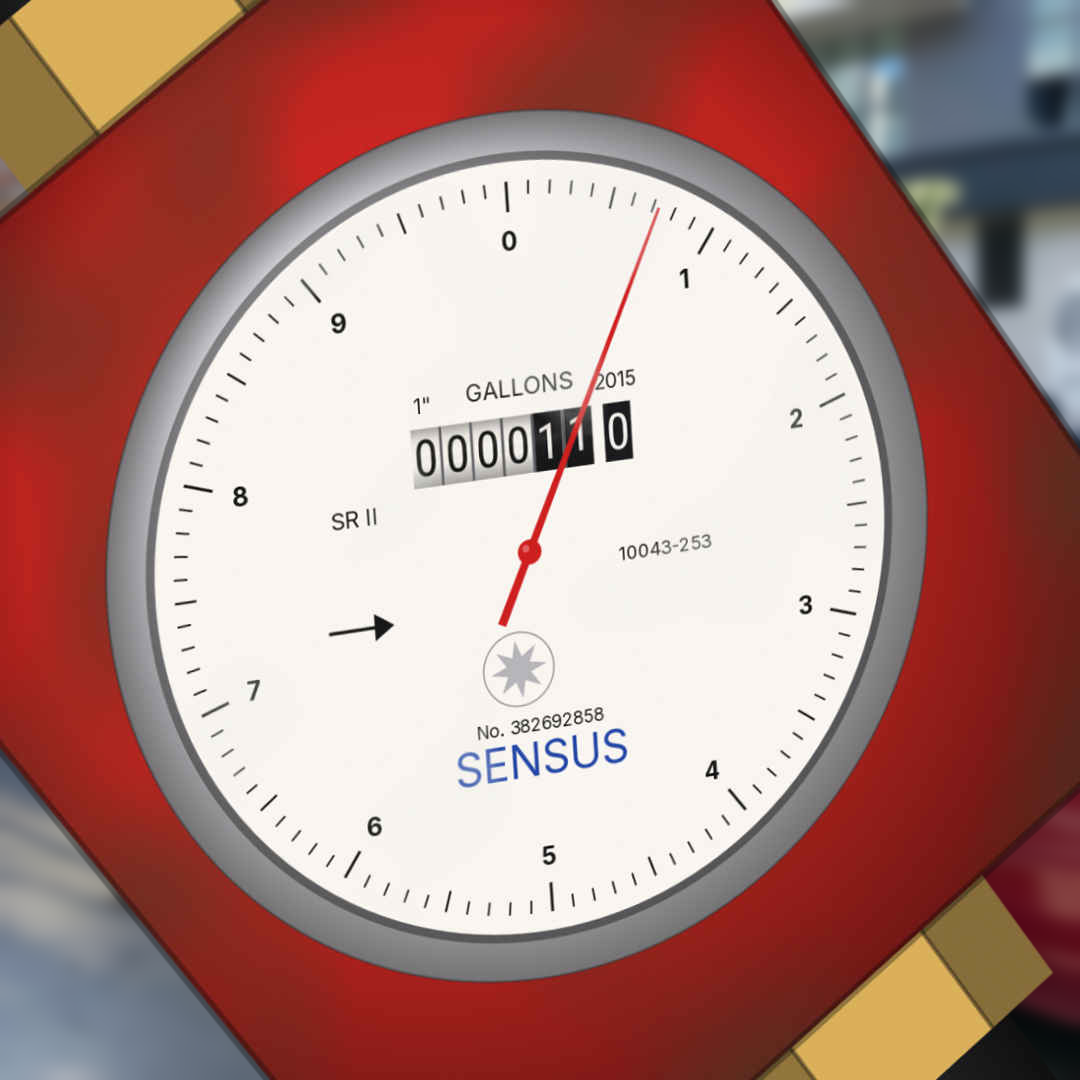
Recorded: 110.7 (gal)
